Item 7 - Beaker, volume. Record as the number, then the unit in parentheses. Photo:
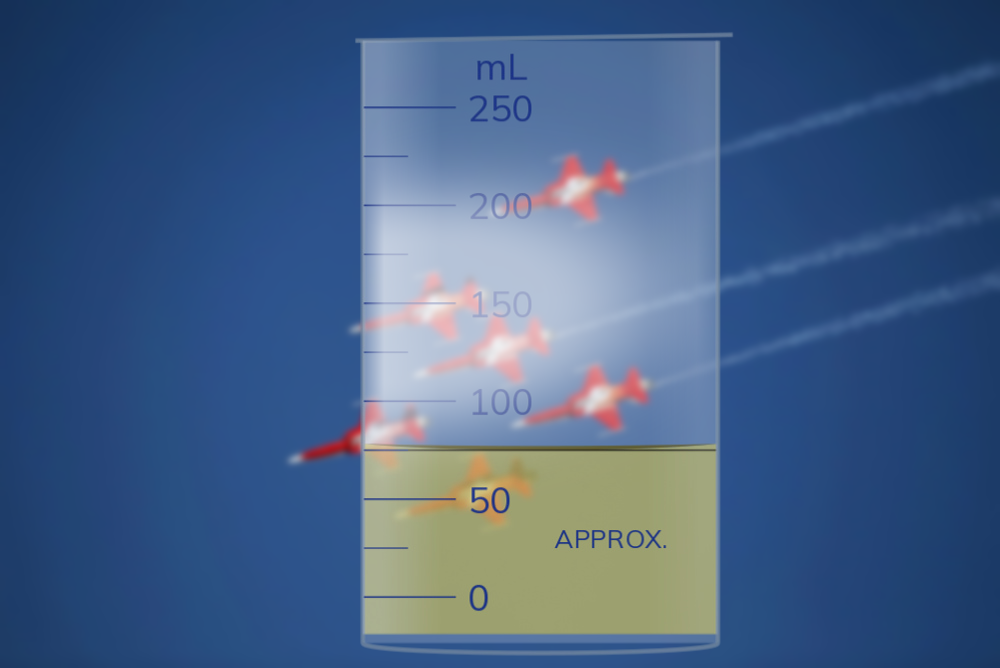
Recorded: 75 (mL)
